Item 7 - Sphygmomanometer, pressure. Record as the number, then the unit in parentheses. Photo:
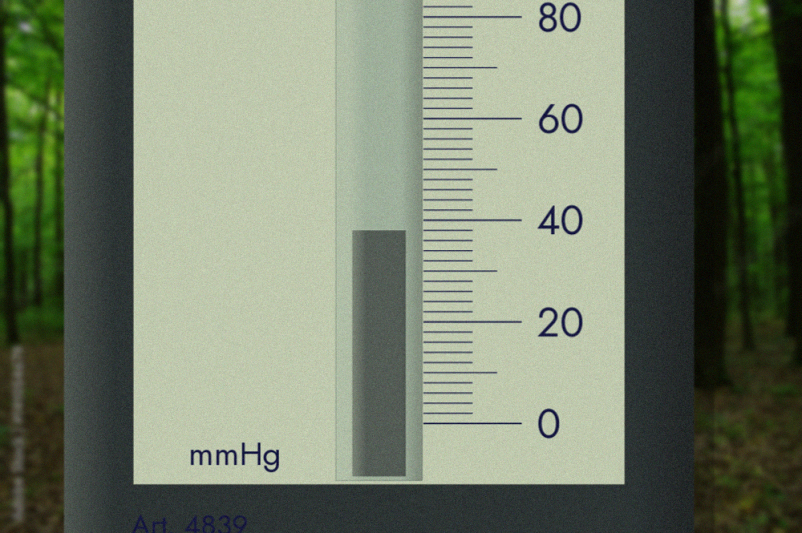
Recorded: 38 (mmHg)
